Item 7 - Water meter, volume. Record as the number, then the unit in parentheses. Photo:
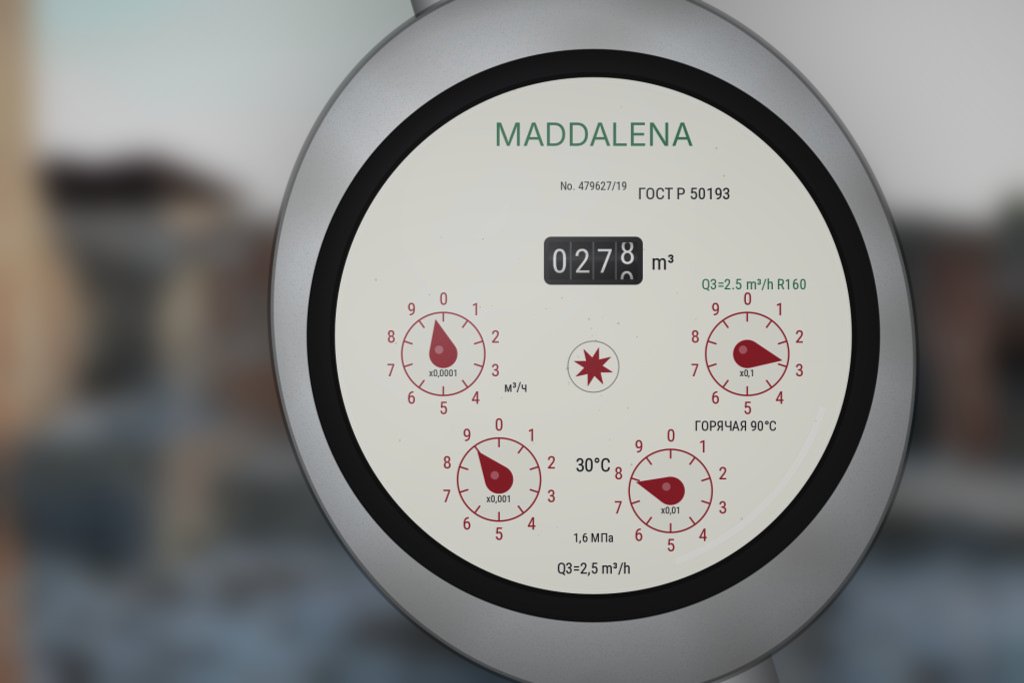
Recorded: 278.2789 (m³)
